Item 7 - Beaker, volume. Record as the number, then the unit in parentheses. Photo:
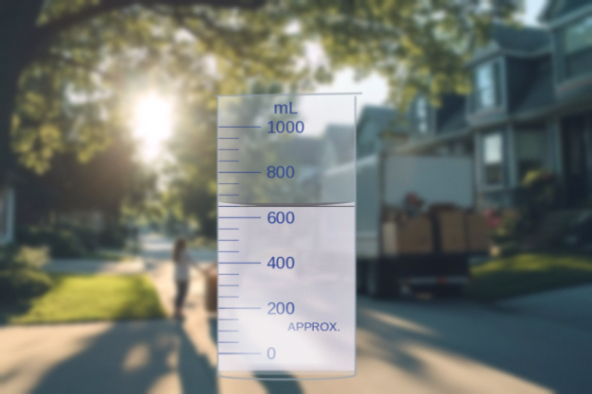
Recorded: 650 (mL)
